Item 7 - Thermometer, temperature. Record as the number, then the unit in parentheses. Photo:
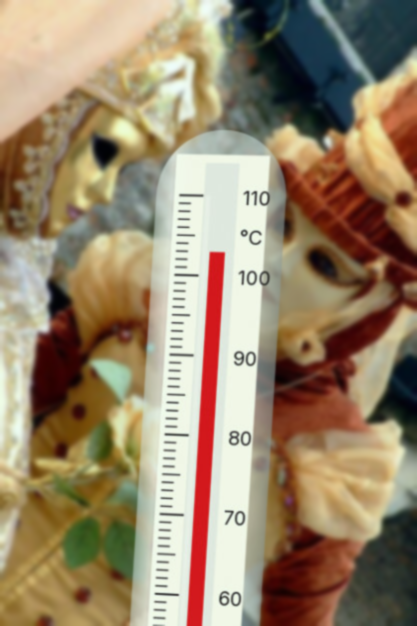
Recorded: 103 (°C)
